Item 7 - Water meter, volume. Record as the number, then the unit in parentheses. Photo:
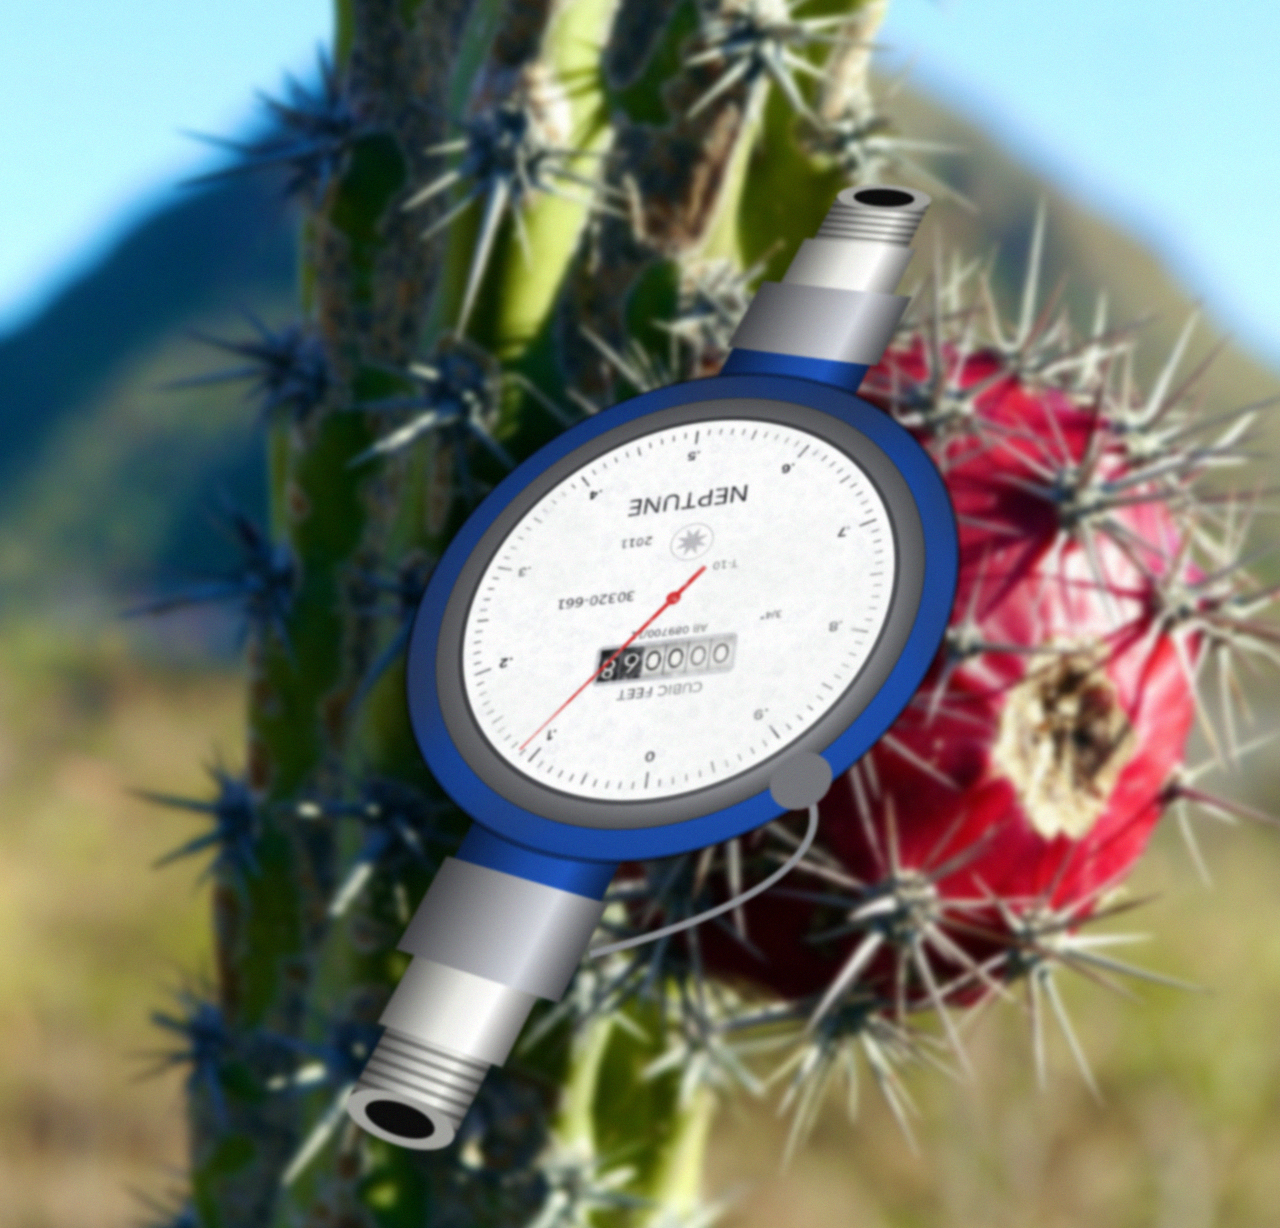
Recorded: 68.11 (ft³)
